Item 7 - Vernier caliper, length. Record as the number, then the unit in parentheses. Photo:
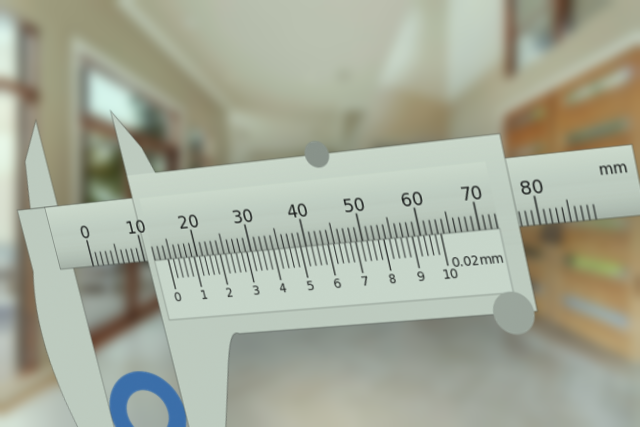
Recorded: 14.5 (mm)
